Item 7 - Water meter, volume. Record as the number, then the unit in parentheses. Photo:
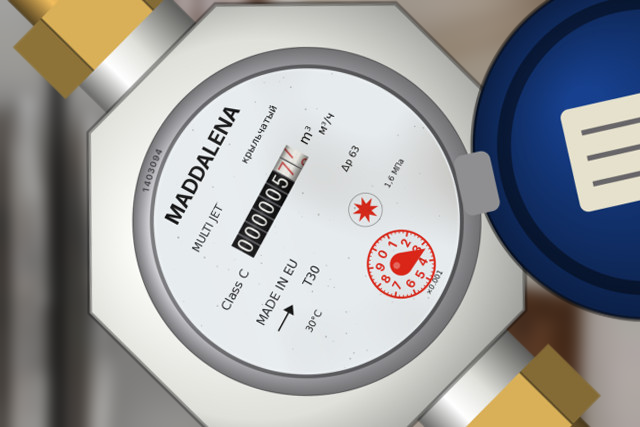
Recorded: 5.773 (m³)
